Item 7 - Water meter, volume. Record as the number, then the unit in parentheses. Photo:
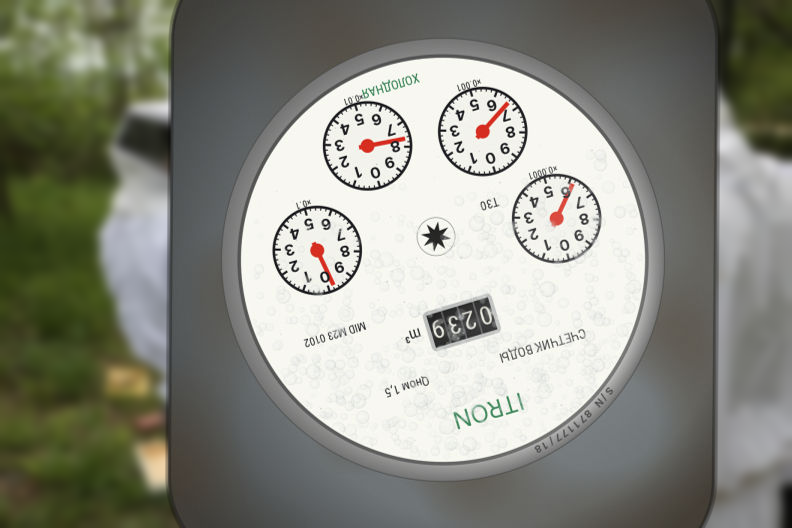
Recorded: 238.9766 (m³)
